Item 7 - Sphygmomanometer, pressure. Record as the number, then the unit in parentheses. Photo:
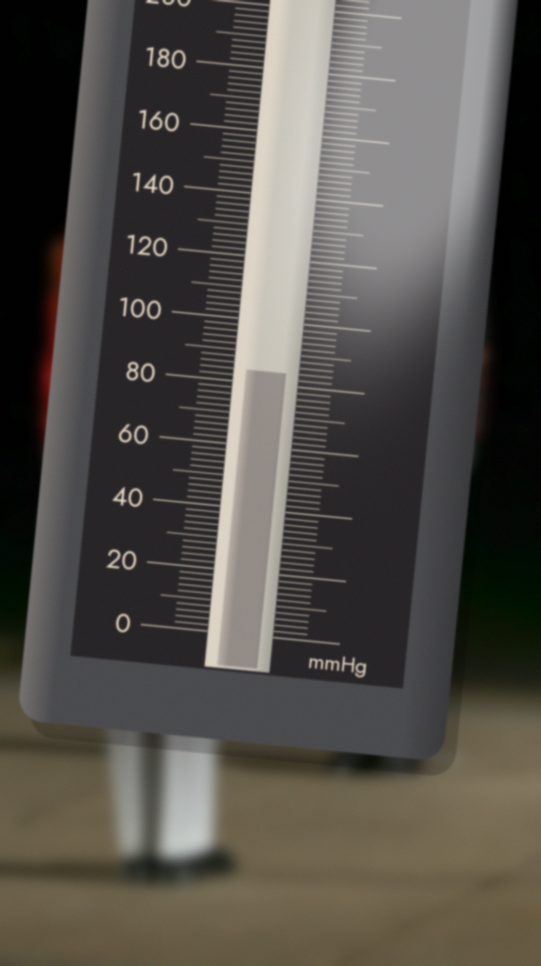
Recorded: 84 (mmHg)
